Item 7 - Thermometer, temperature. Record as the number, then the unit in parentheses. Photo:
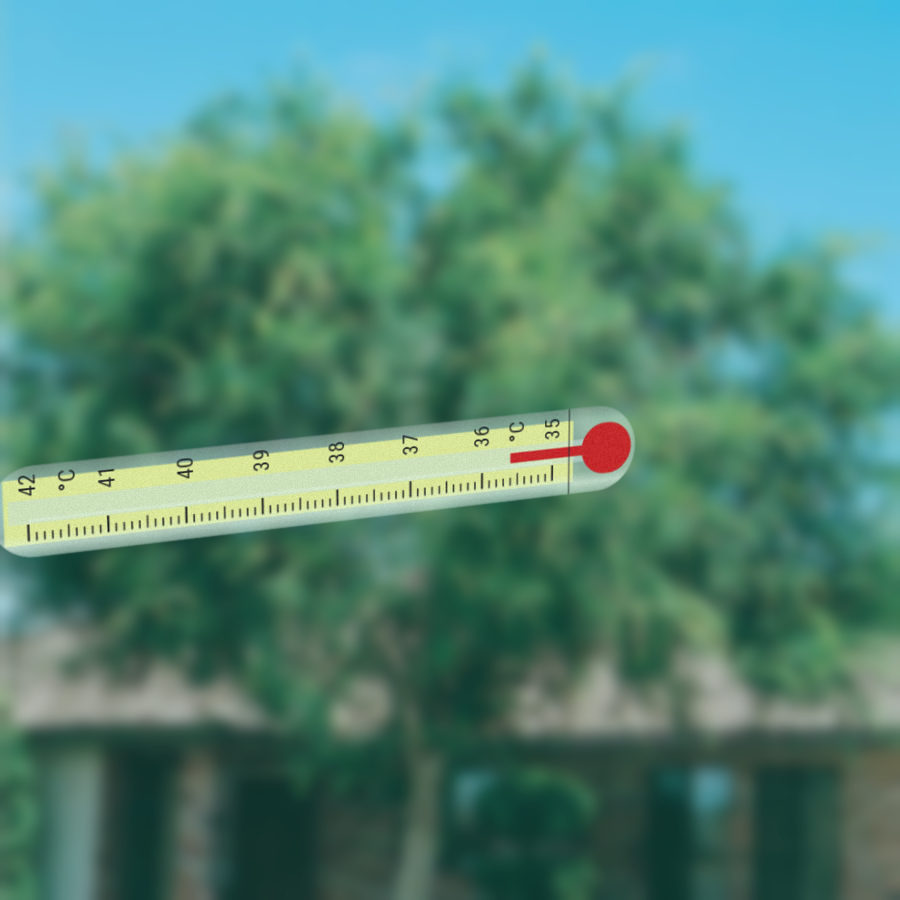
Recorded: 35.6 (°C)
